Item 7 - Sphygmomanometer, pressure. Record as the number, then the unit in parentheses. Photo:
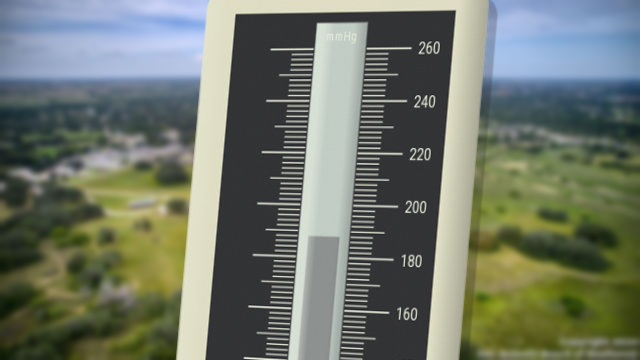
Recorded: 188 (mmHg)
